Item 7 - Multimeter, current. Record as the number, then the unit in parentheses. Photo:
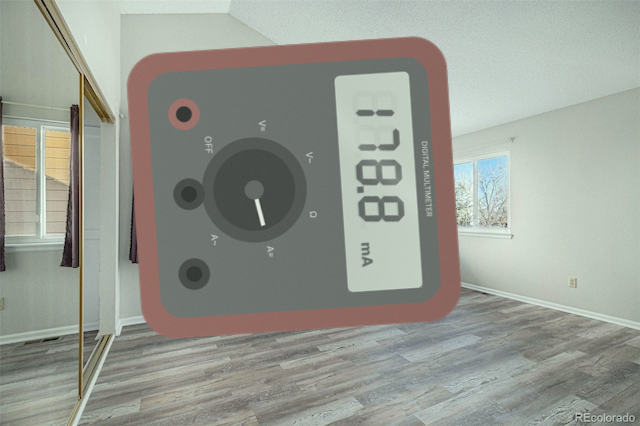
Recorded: 178.8 (mA)
